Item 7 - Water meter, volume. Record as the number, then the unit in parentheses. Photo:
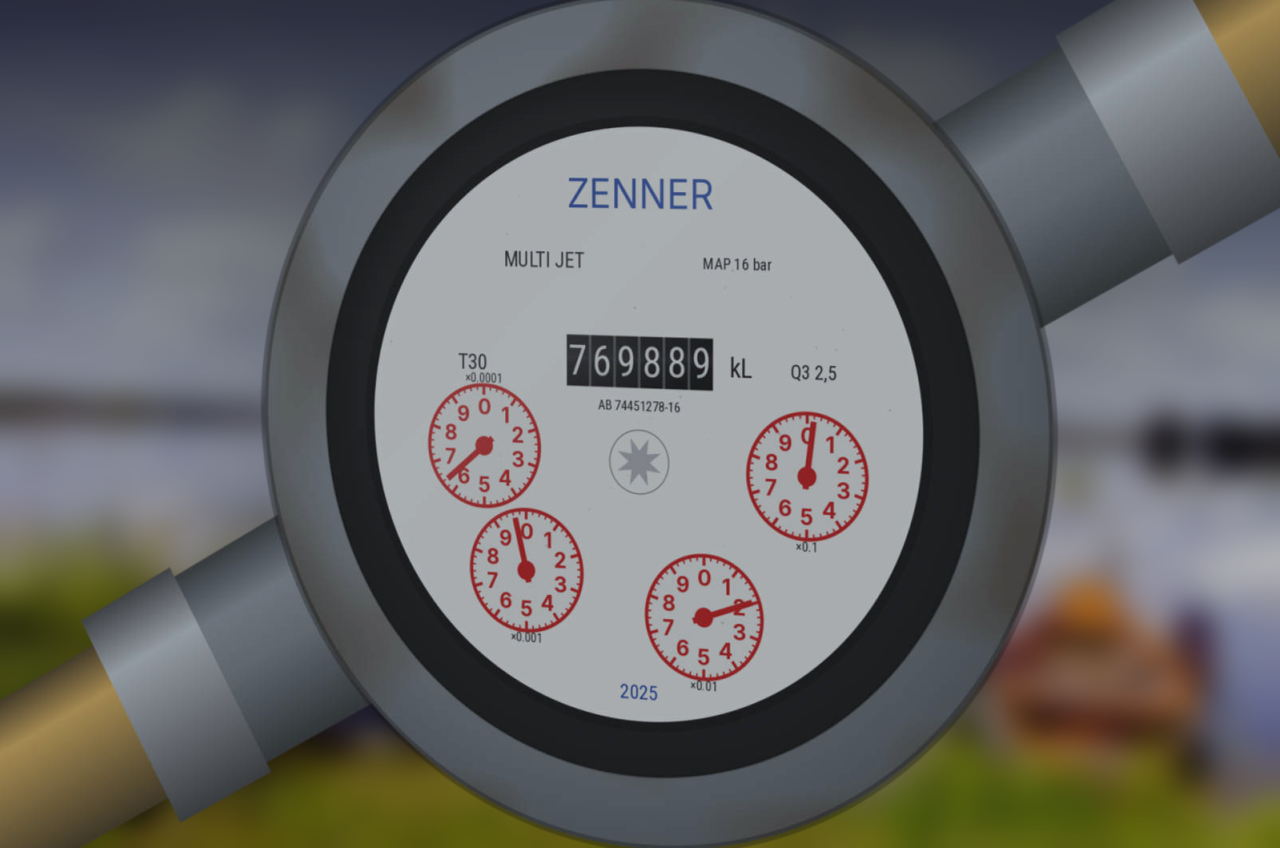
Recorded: 769889.0196 (kL)
